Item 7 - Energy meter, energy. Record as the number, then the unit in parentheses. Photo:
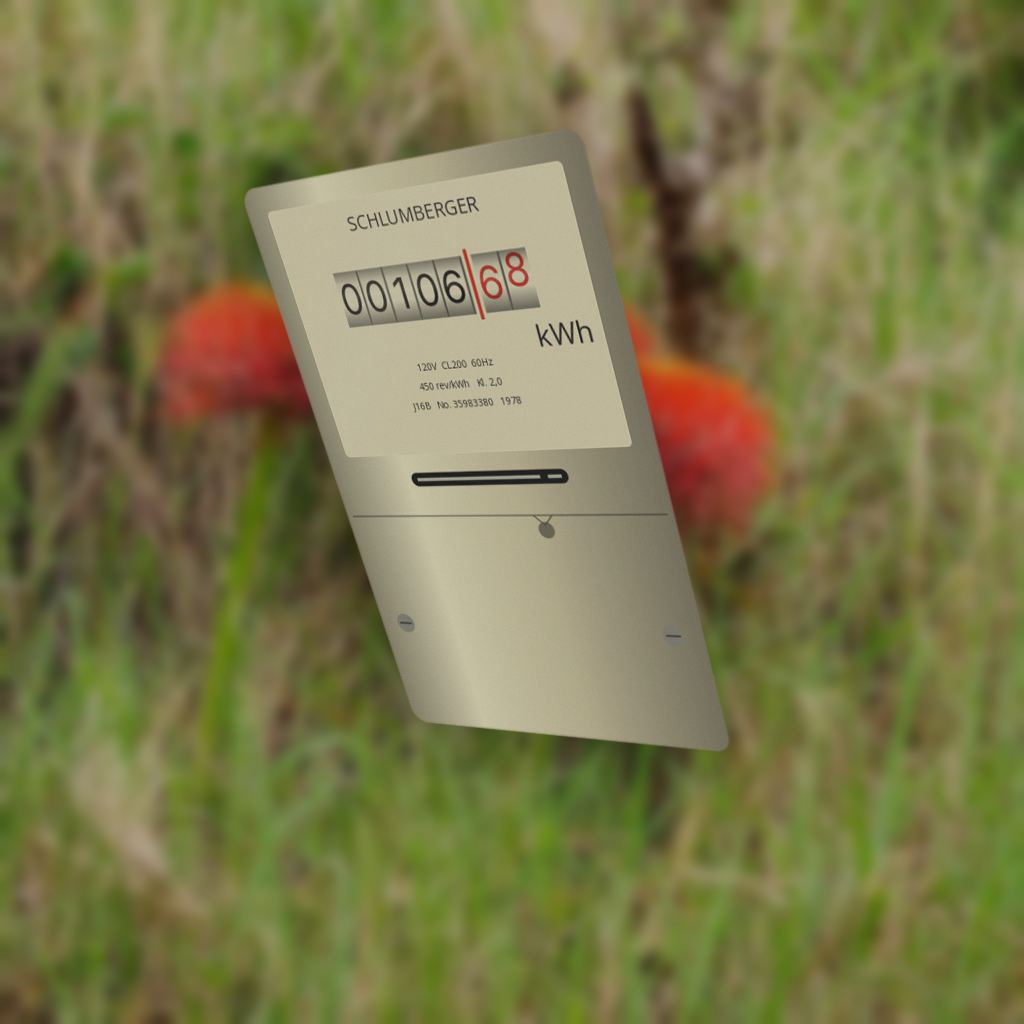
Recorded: 106.68 (kWh)
